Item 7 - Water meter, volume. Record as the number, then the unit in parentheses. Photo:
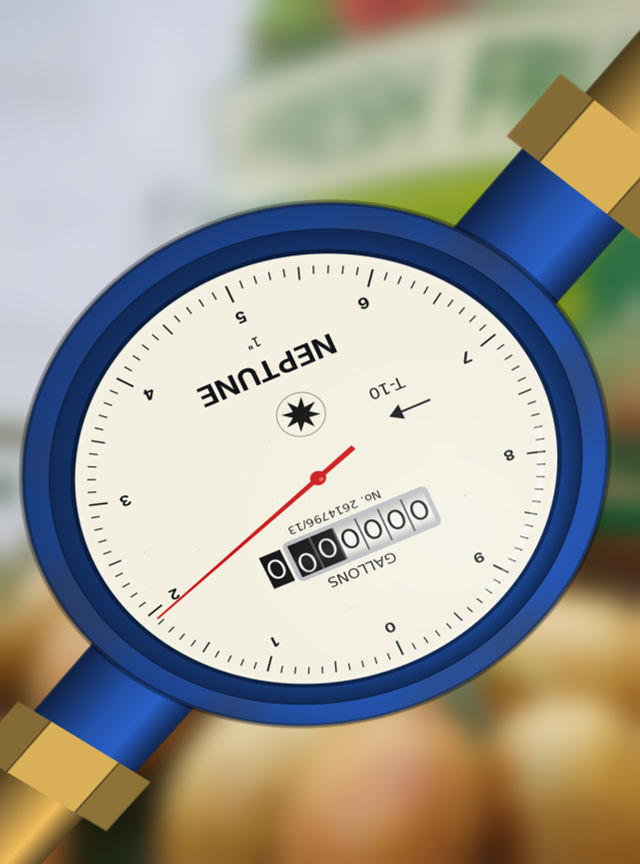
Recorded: 1.9 (gal)
